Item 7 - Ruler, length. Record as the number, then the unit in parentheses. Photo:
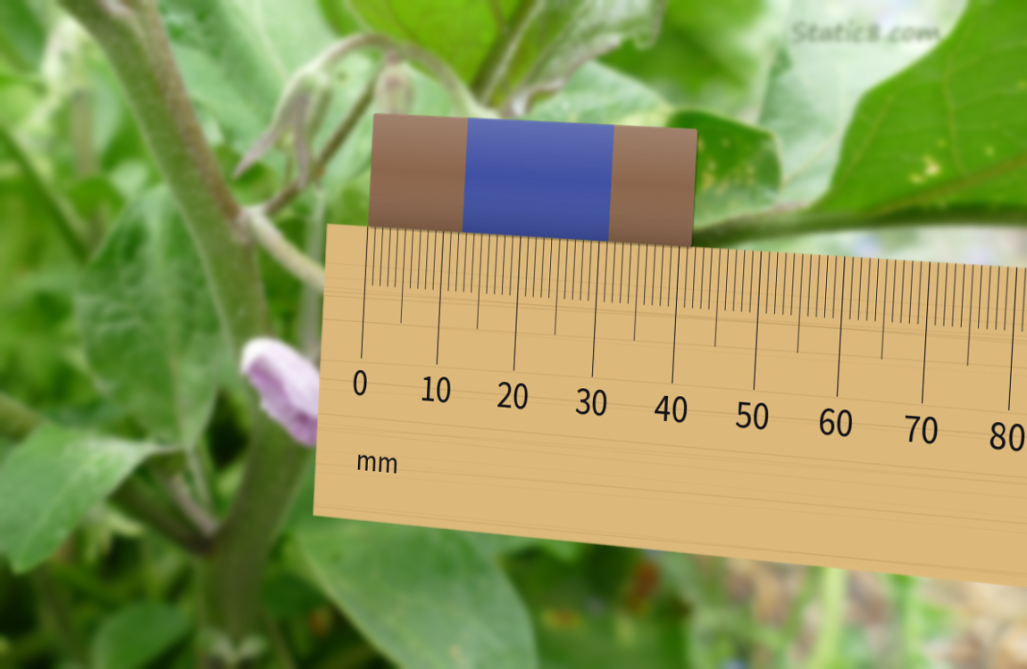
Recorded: 41.5 (mm)
